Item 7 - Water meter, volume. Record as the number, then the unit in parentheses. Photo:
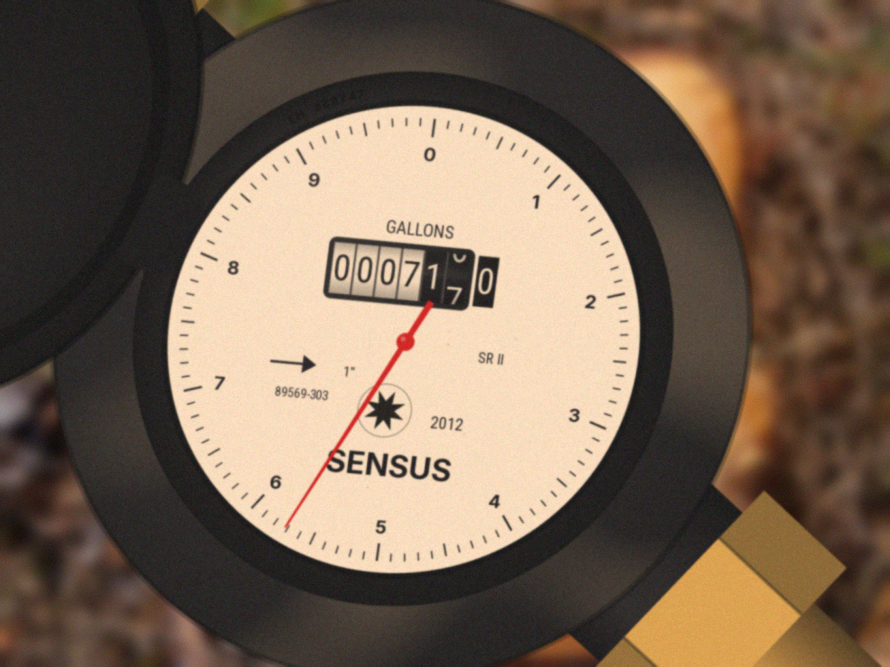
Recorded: 7165.7 (gal)
